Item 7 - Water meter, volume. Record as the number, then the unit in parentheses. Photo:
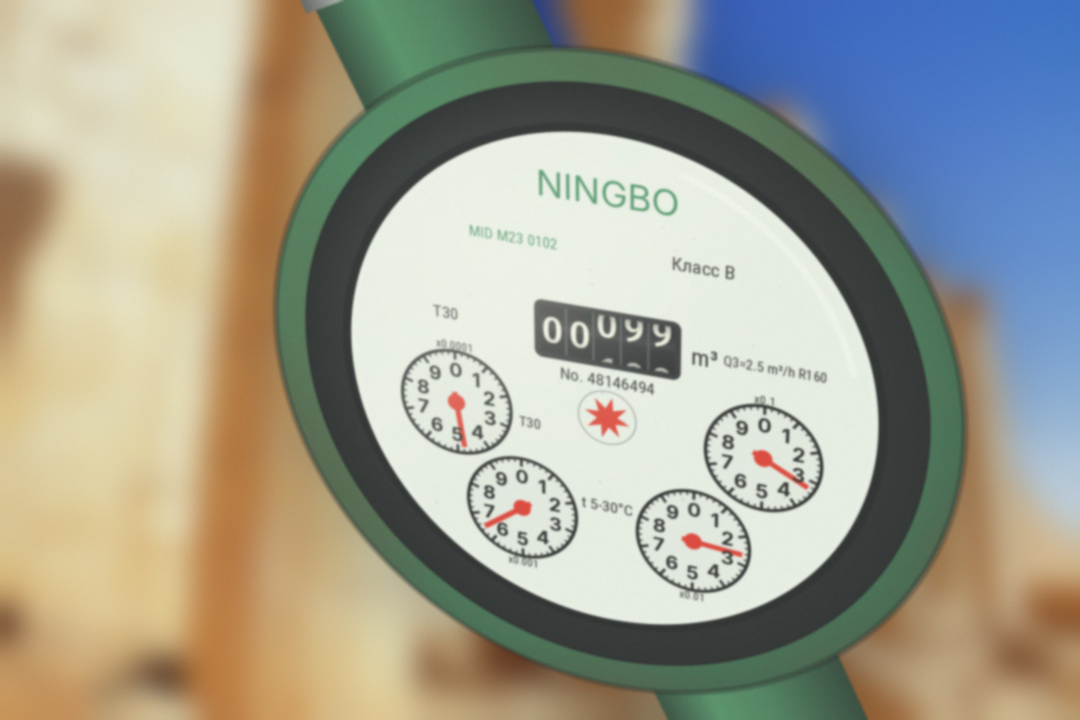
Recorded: 99.3264 (m³)
